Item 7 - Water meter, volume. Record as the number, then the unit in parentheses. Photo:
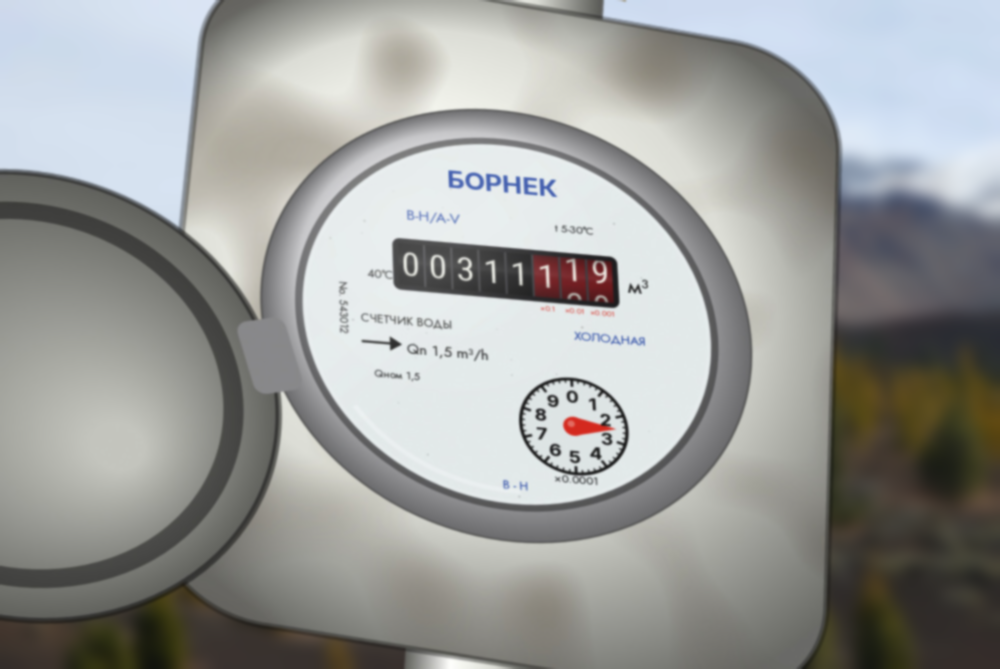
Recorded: 311.1192 (m³)
